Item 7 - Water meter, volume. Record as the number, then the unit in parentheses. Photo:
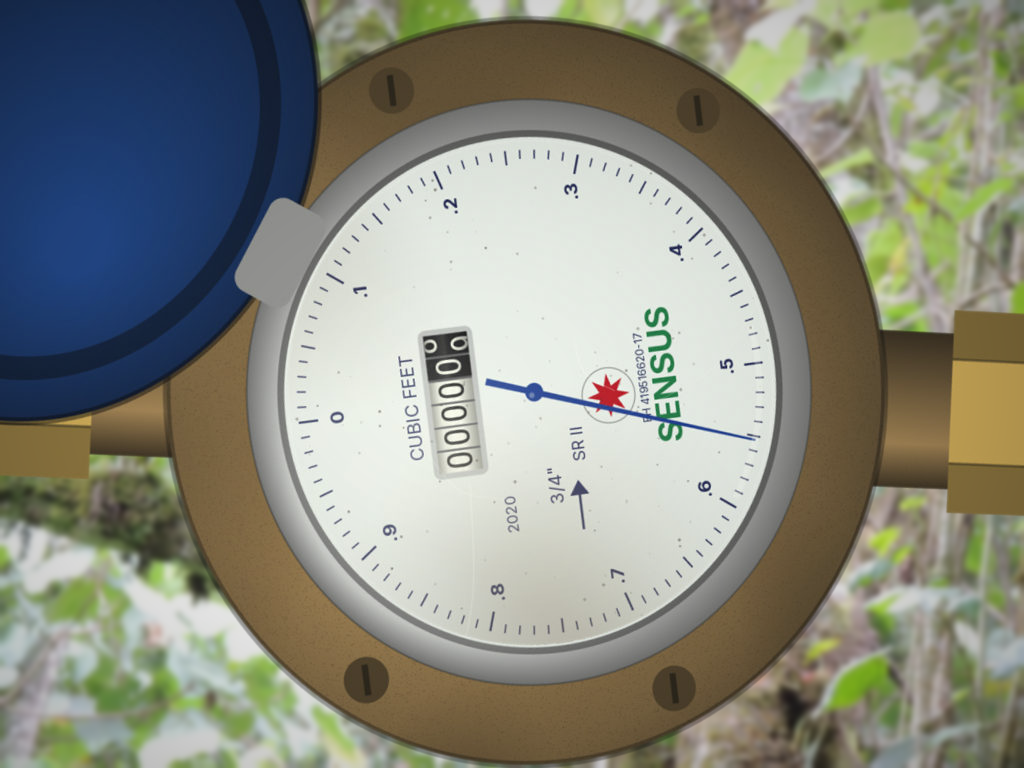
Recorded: 8.55 (ft³)
